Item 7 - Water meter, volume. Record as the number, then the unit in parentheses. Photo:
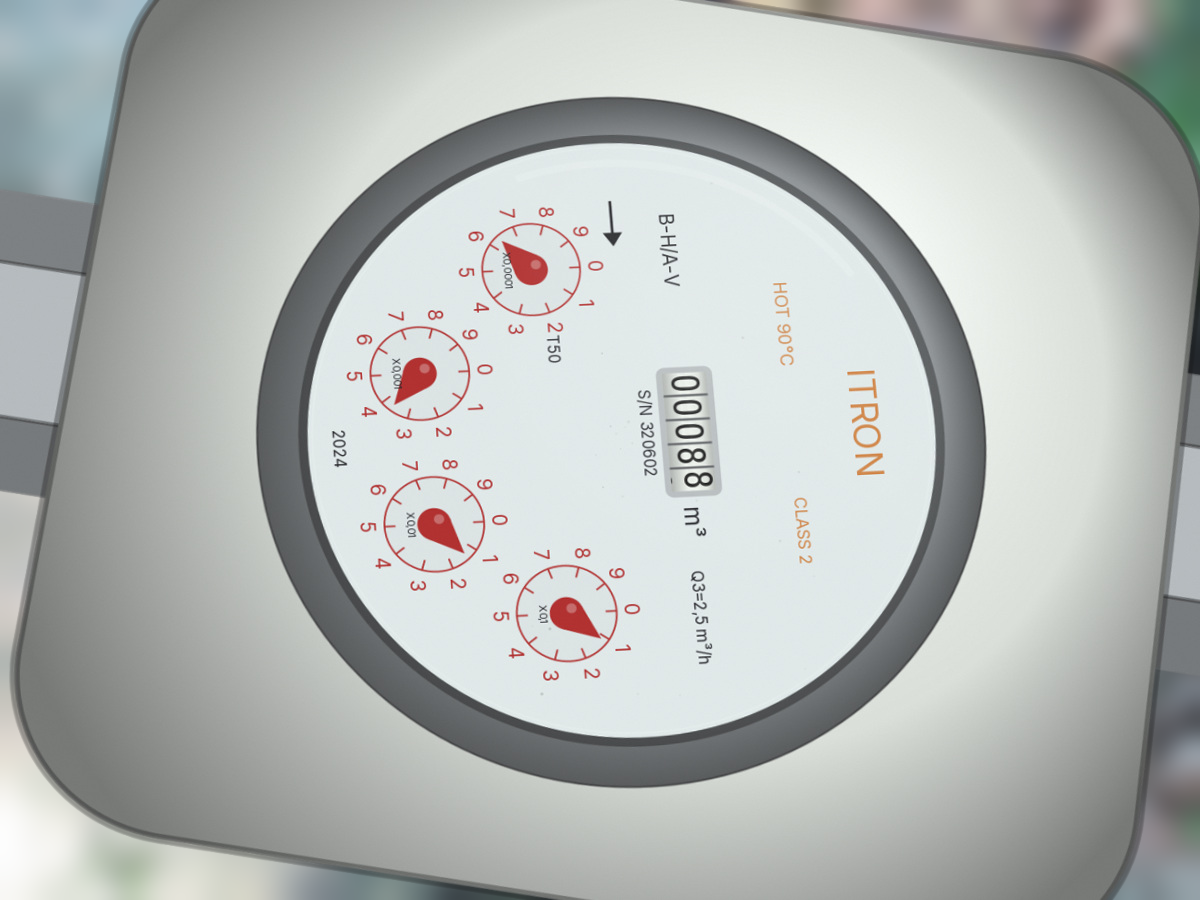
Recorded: 88.1136 (m³)
